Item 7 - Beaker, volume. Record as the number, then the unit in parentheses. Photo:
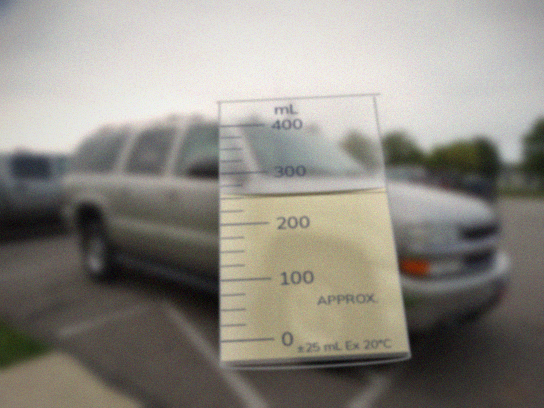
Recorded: 250 (mL)
